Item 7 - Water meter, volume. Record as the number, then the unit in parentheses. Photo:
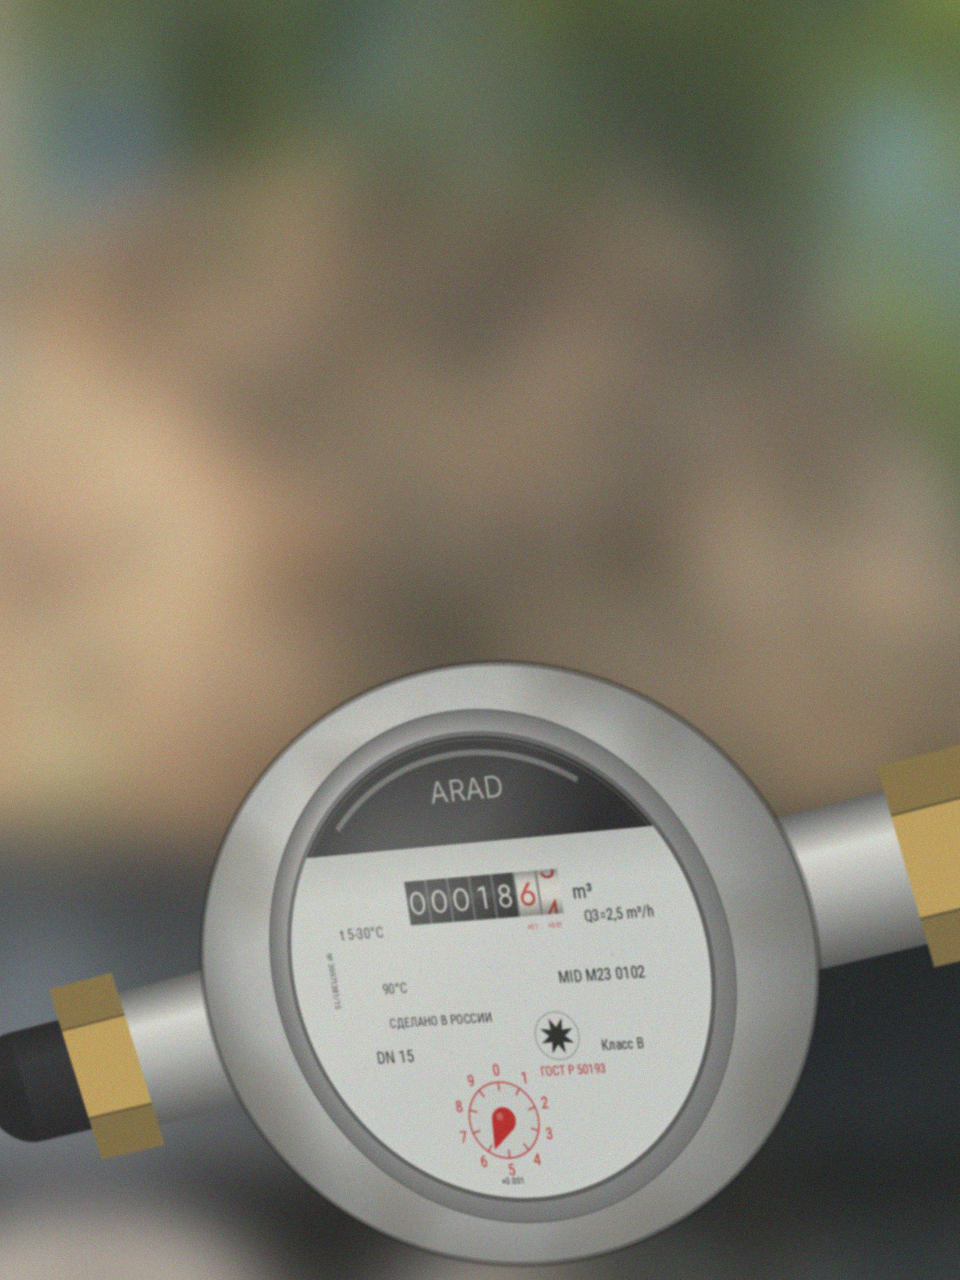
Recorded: 18.635 (m³)
